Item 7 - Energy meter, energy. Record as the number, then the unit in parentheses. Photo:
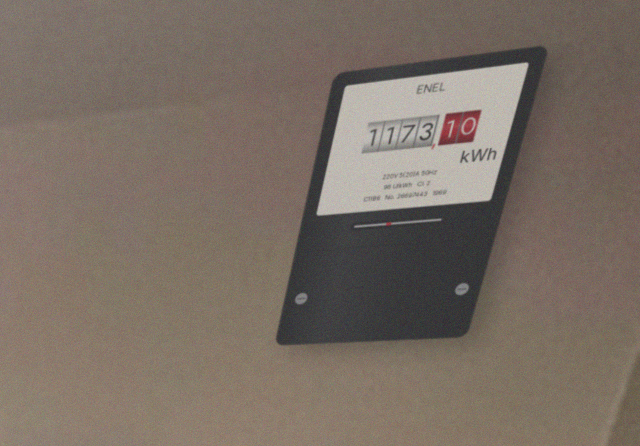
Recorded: 1173.10 (kWh)
